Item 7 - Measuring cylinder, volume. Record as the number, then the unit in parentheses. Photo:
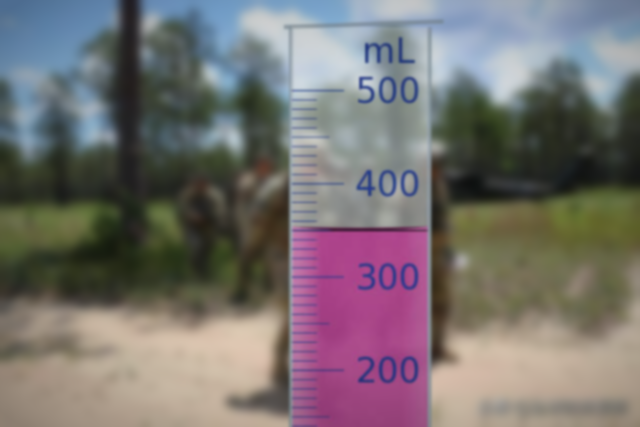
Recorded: 350 (mL)
